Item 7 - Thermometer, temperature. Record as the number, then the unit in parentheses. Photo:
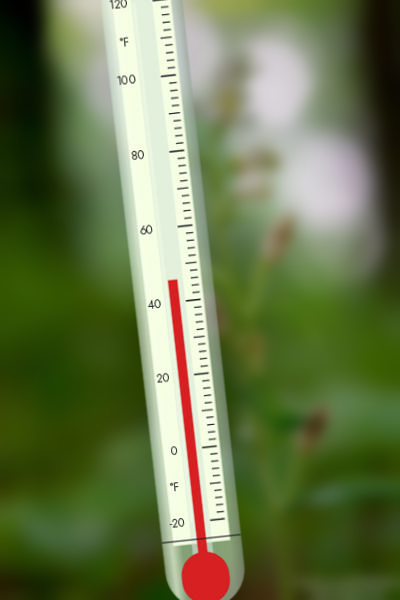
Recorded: 46 (°F)
